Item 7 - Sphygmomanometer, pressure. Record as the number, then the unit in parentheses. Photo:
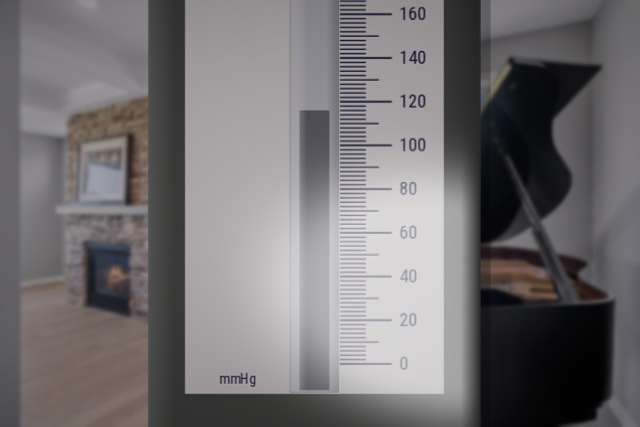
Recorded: 116 (mmHg)
